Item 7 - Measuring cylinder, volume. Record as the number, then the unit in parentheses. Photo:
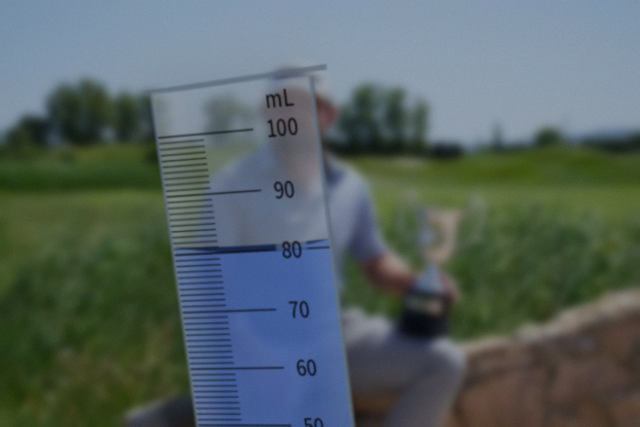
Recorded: 80 (mL)
